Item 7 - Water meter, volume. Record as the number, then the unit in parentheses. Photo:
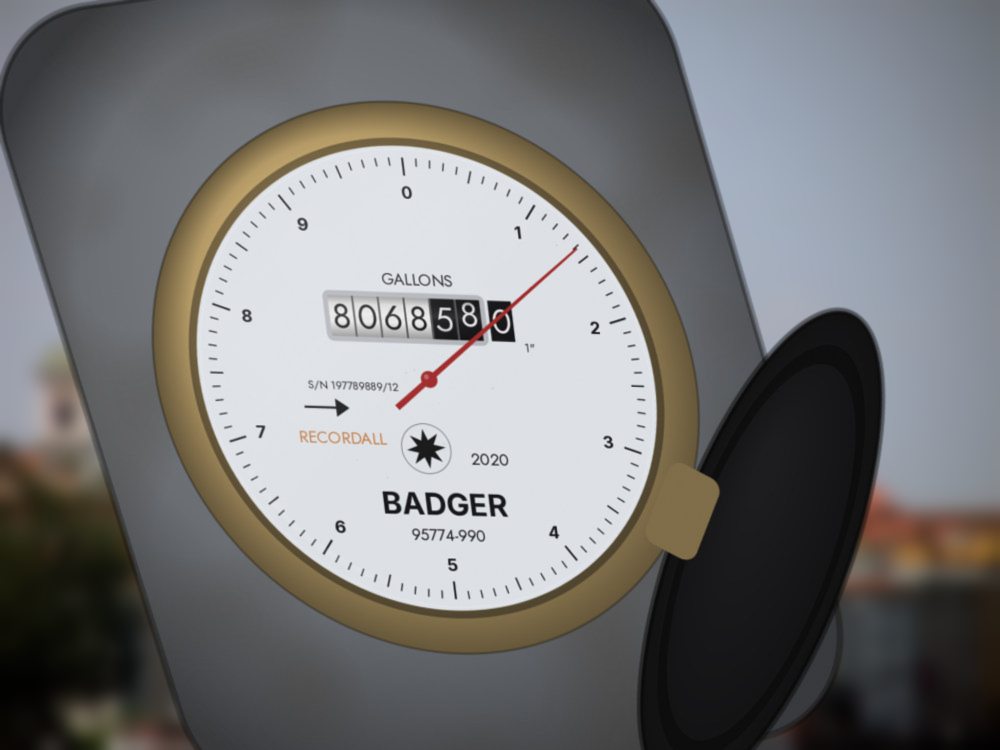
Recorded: 8068581.4 (gal)
